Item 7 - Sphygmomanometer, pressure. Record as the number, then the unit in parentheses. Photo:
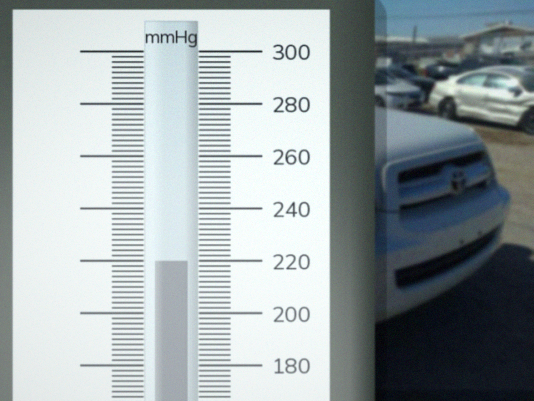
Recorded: 220 (mmHg)
